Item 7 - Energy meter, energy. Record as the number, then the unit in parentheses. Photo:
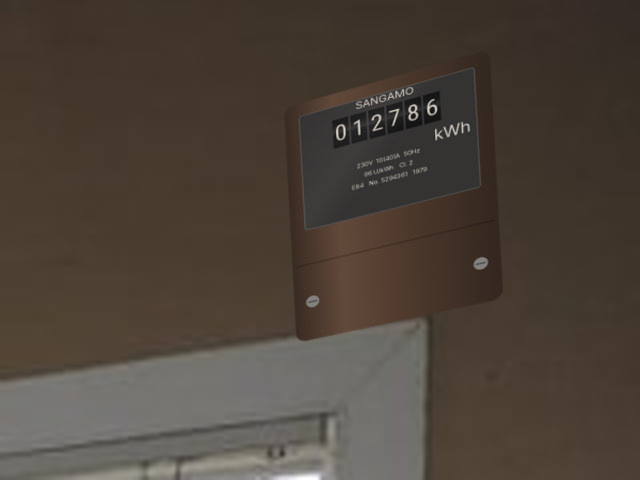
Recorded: 12786 (kWh)
